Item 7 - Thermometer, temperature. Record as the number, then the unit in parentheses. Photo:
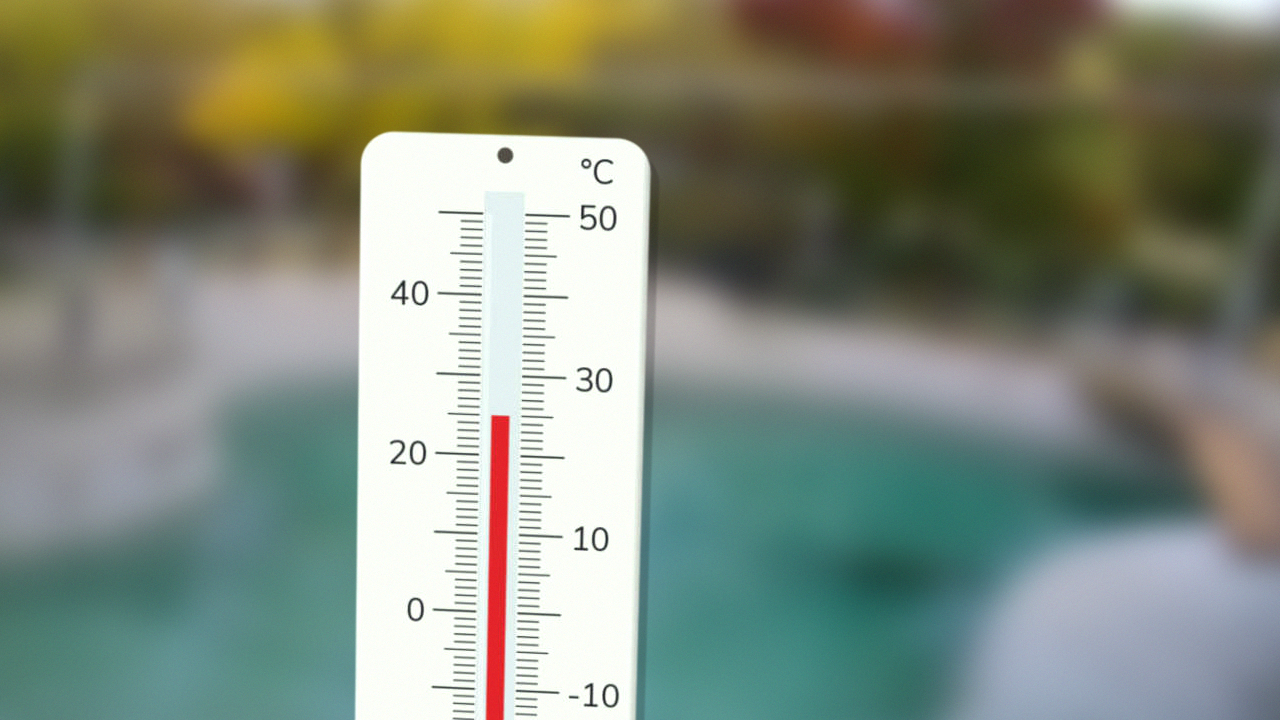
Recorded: 25 (°C)
